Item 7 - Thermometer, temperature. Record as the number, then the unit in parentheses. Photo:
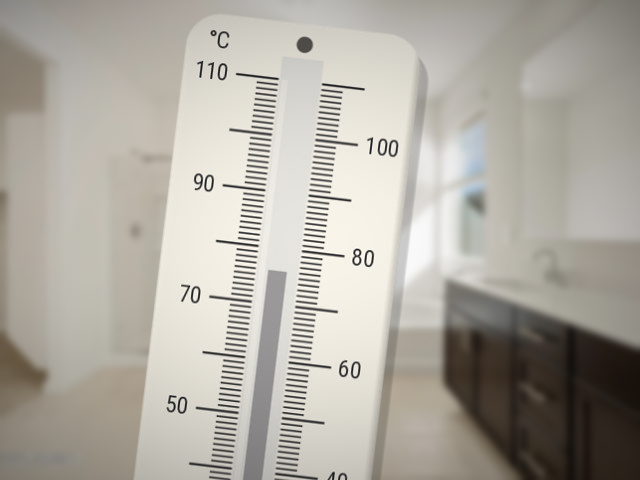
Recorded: 76 (°C)
